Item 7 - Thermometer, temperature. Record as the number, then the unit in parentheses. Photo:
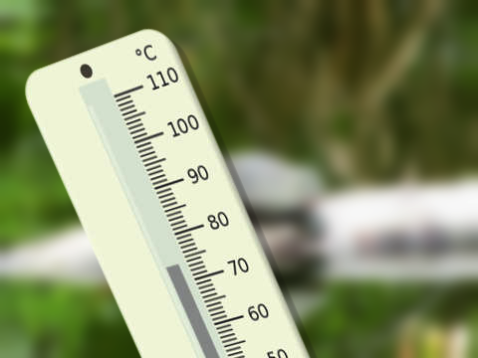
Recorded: 74 (°C)
